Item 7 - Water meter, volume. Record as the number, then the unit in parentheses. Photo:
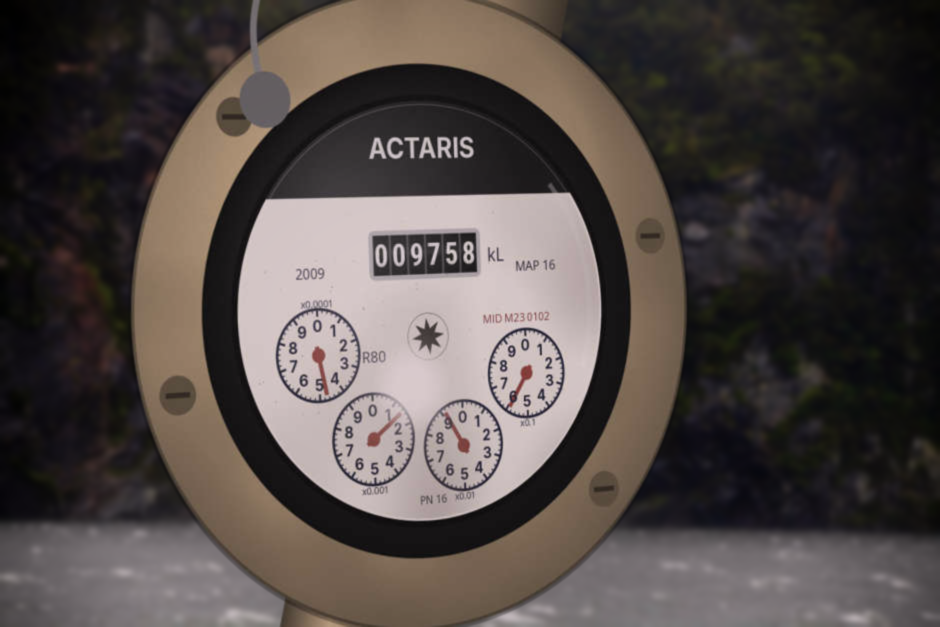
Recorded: 9758.5914 (kL)
